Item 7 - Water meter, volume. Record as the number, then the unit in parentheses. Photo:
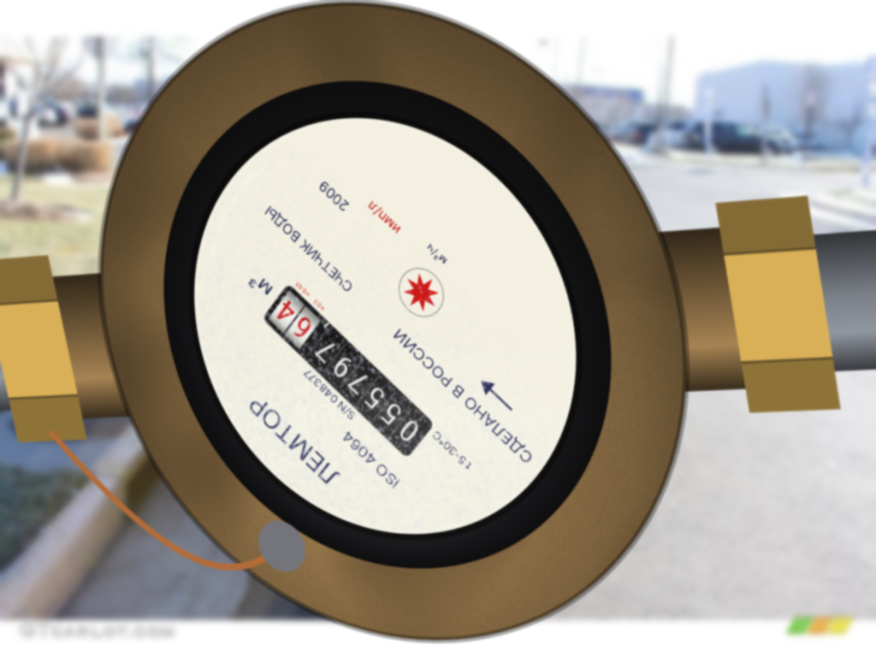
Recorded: 55797.64 (m³)
